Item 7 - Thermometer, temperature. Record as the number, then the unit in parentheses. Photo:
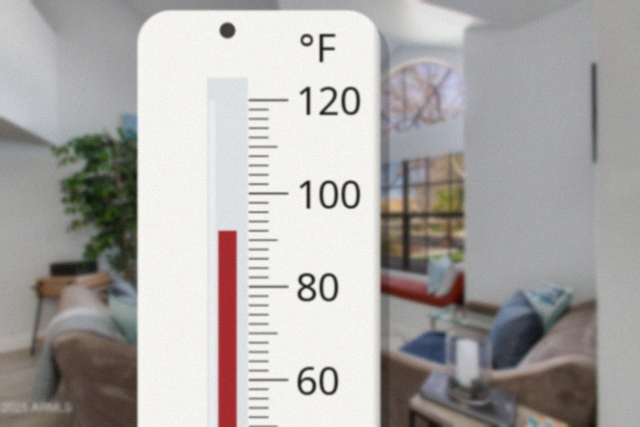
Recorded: 92 (°F)
